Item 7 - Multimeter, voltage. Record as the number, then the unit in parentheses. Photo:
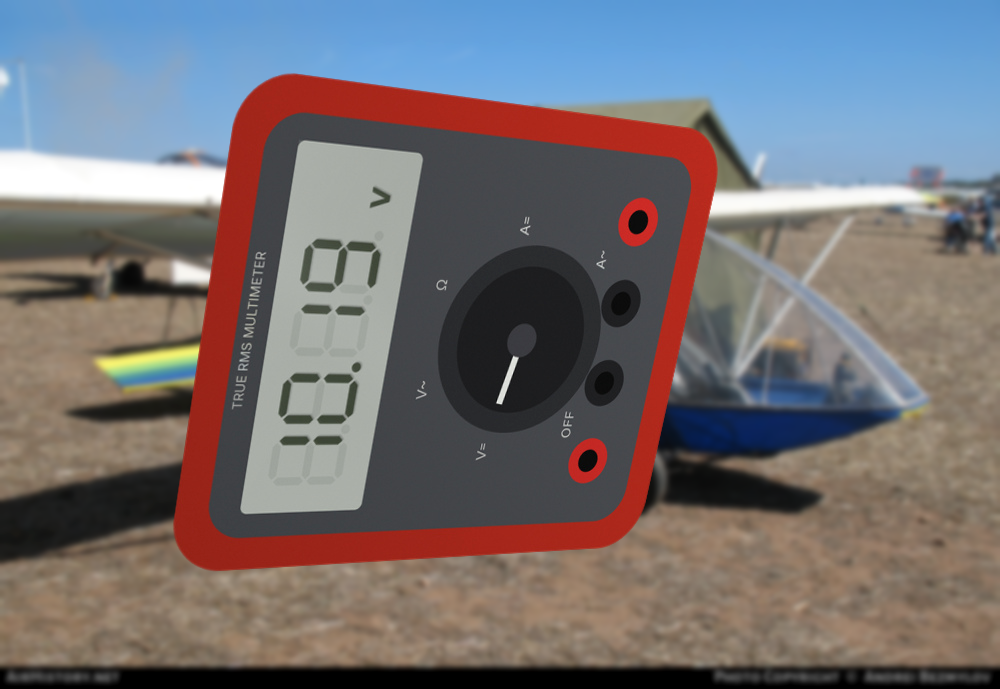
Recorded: 10.19 (V)
